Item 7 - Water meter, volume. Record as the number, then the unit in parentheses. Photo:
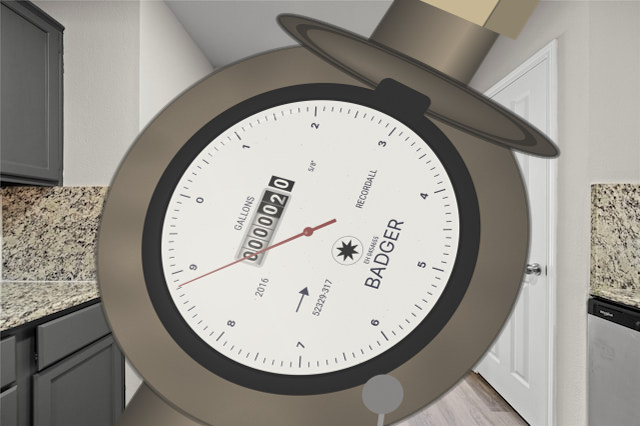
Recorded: 18.8 (gal)
